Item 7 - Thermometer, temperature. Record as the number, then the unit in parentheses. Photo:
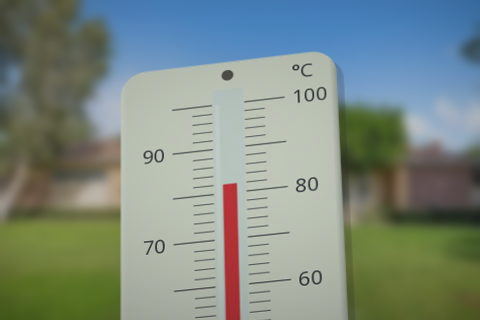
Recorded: 82 (°C)
